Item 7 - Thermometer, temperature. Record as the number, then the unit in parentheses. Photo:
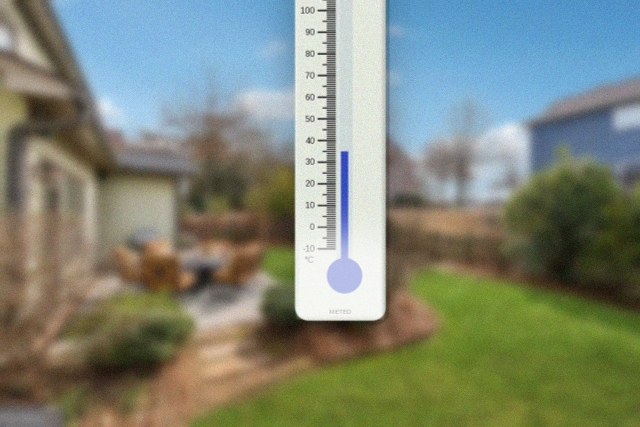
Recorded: 35 (°C)
